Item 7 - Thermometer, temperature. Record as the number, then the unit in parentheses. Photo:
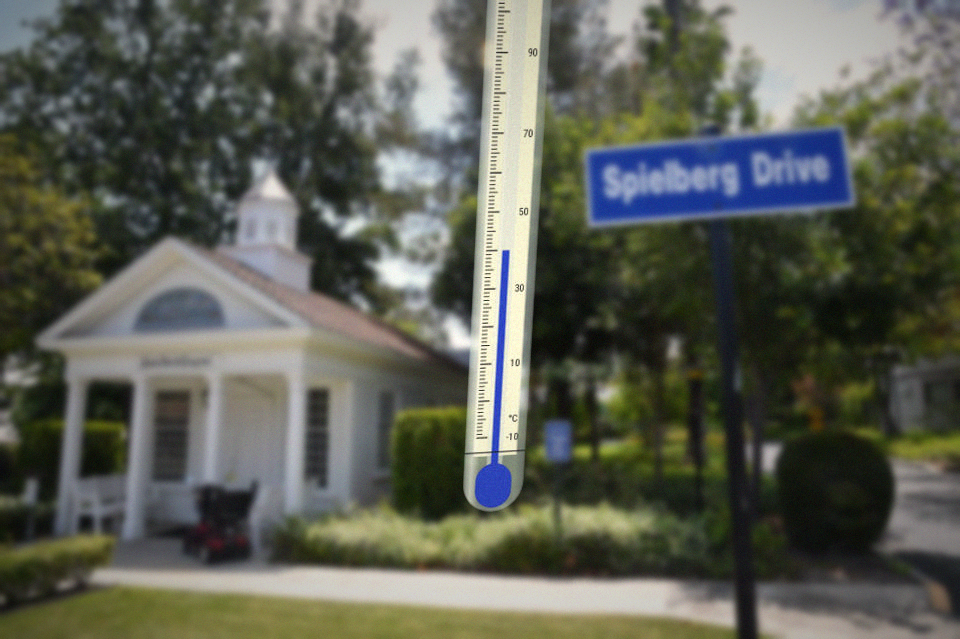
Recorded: 40 (°C)
